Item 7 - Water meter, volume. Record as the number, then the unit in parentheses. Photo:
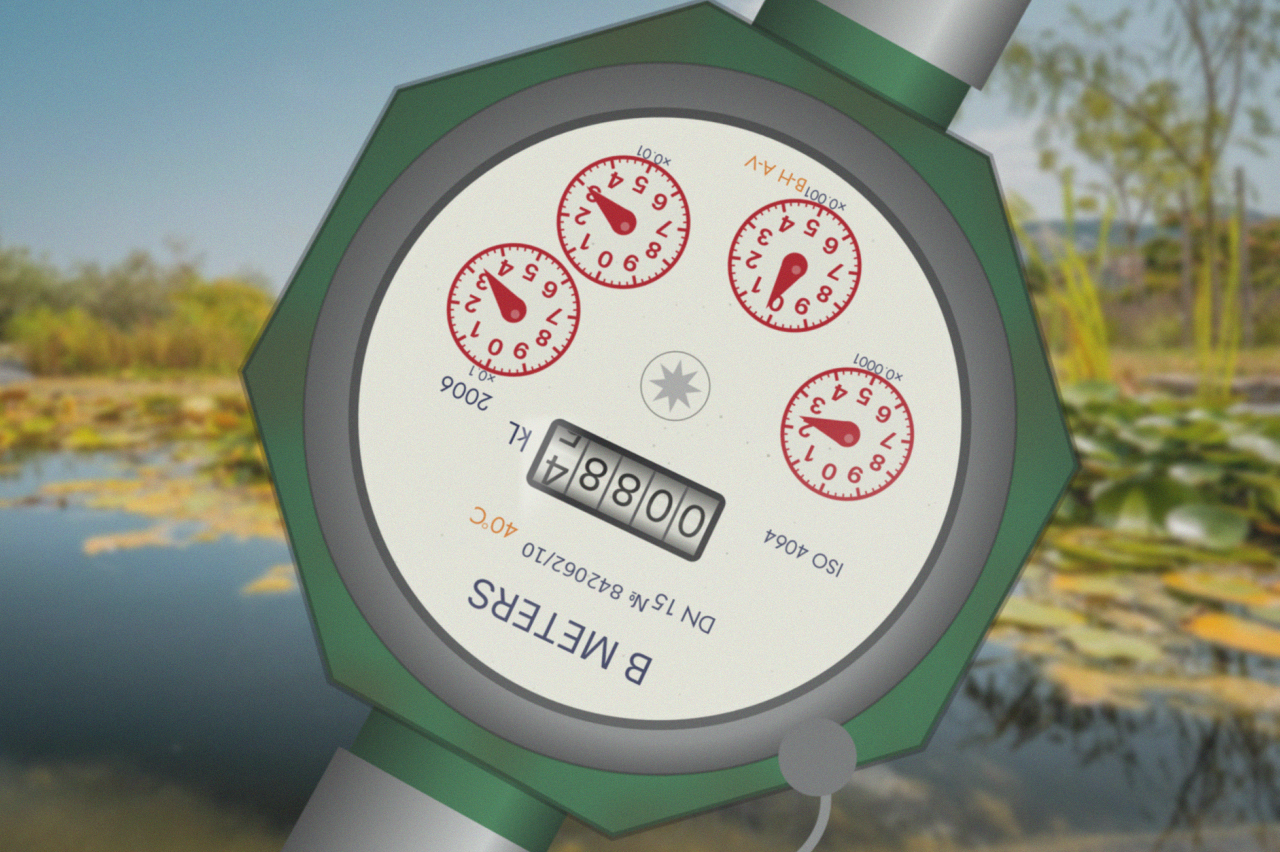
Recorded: 884.3302 (kL)
